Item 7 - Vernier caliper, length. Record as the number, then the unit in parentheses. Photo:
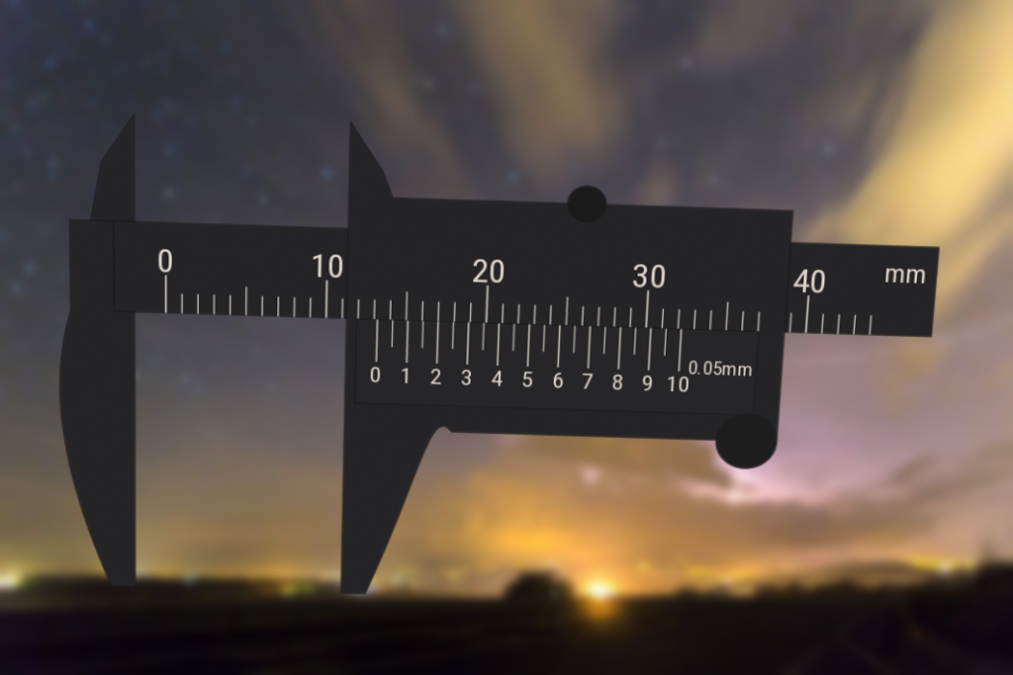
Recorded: 13.2 (mm)
